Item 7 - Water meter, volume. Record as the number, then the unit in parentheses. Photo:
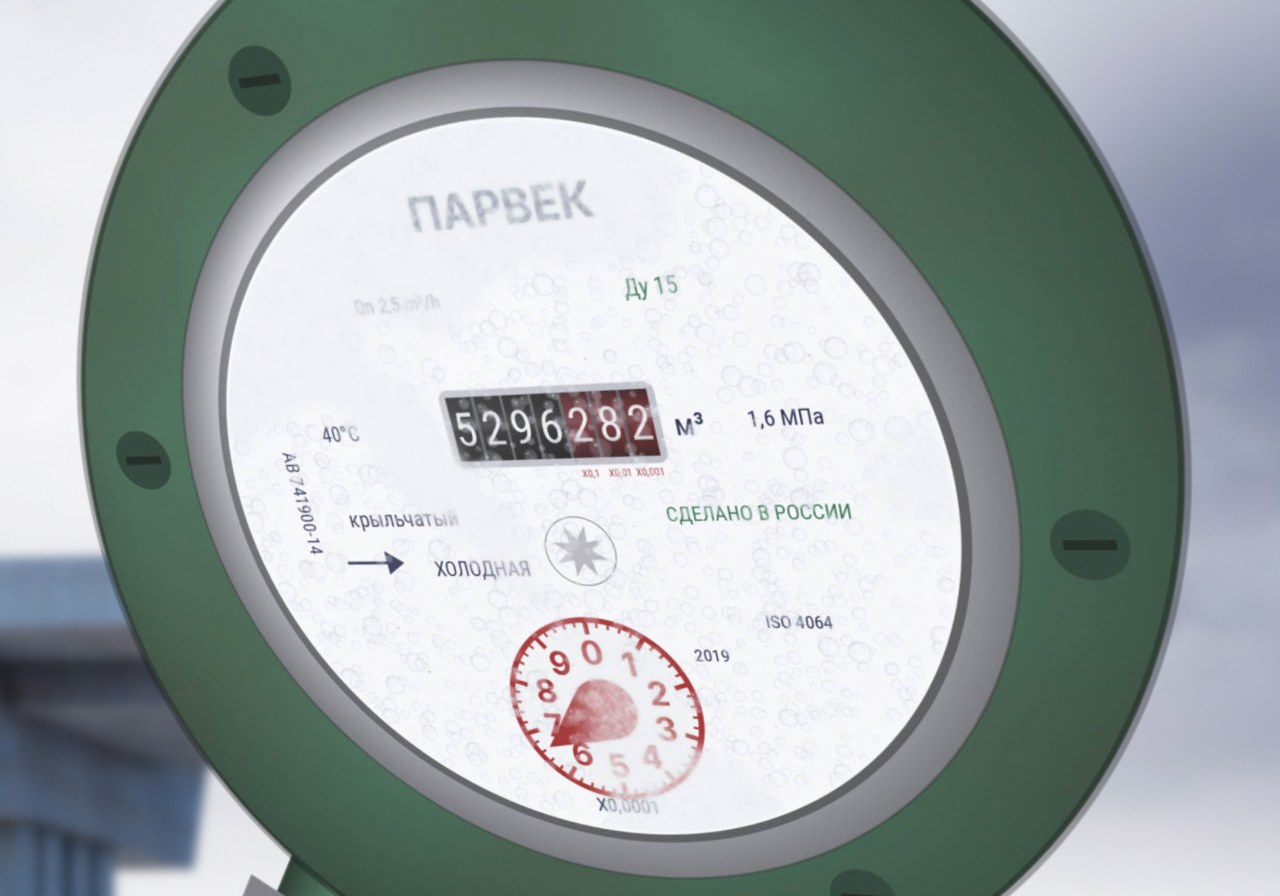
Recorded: 5296.2826 (m³)
